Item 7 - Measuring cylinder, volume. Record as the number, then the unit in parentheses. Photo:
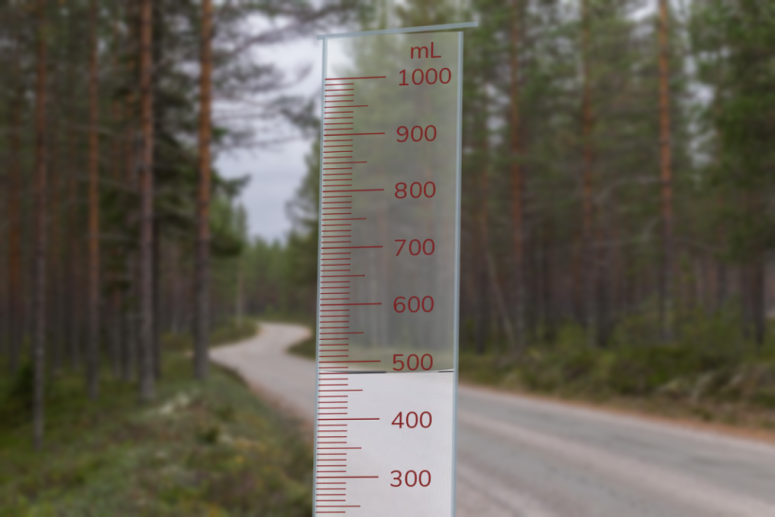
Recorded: 480 (mL)
